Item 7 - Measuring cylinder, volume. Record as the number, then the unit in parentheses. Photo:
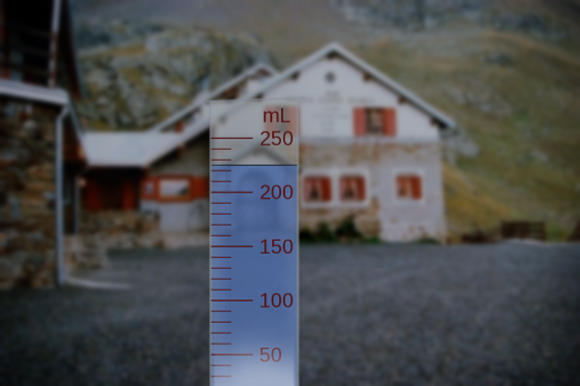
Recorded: 225 (mL)
